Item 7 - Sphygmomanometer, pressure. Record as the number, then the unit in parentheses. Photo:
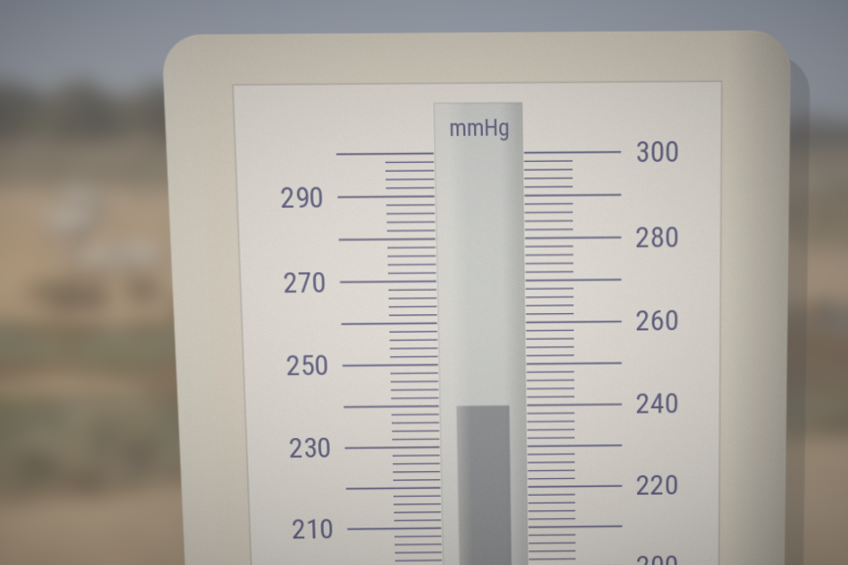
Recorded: 240 (mmHg)
